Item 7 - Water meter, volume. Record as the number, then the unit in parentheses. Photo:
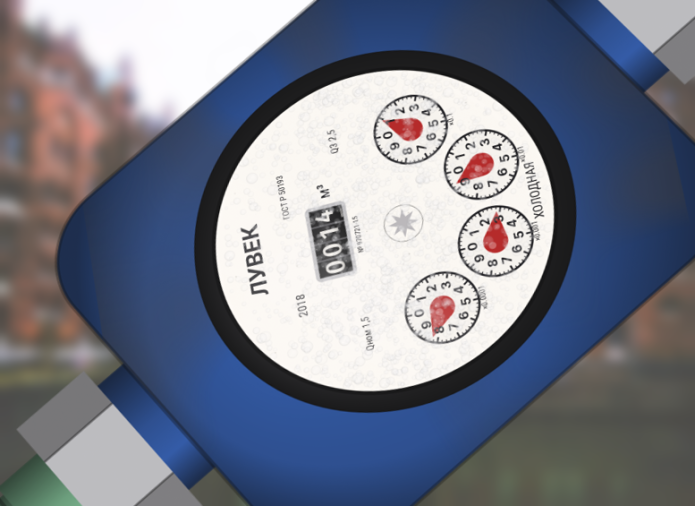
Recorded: 14.0928 (m³)
